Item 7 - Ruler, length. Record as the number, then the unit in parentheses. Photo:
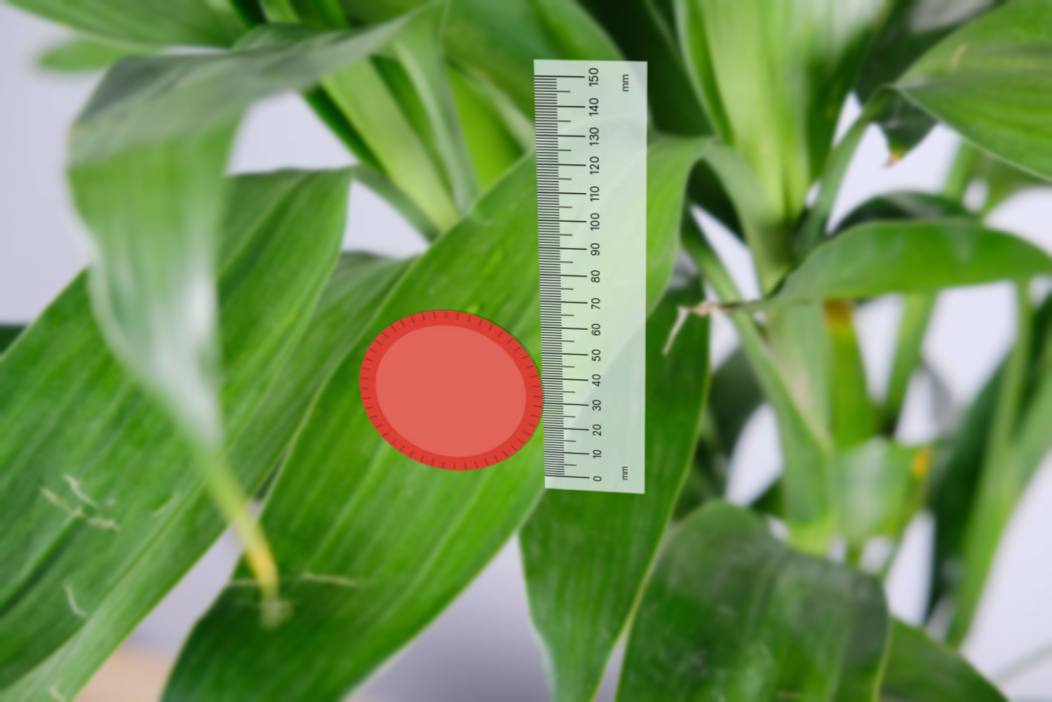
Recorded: 65 (mm)
